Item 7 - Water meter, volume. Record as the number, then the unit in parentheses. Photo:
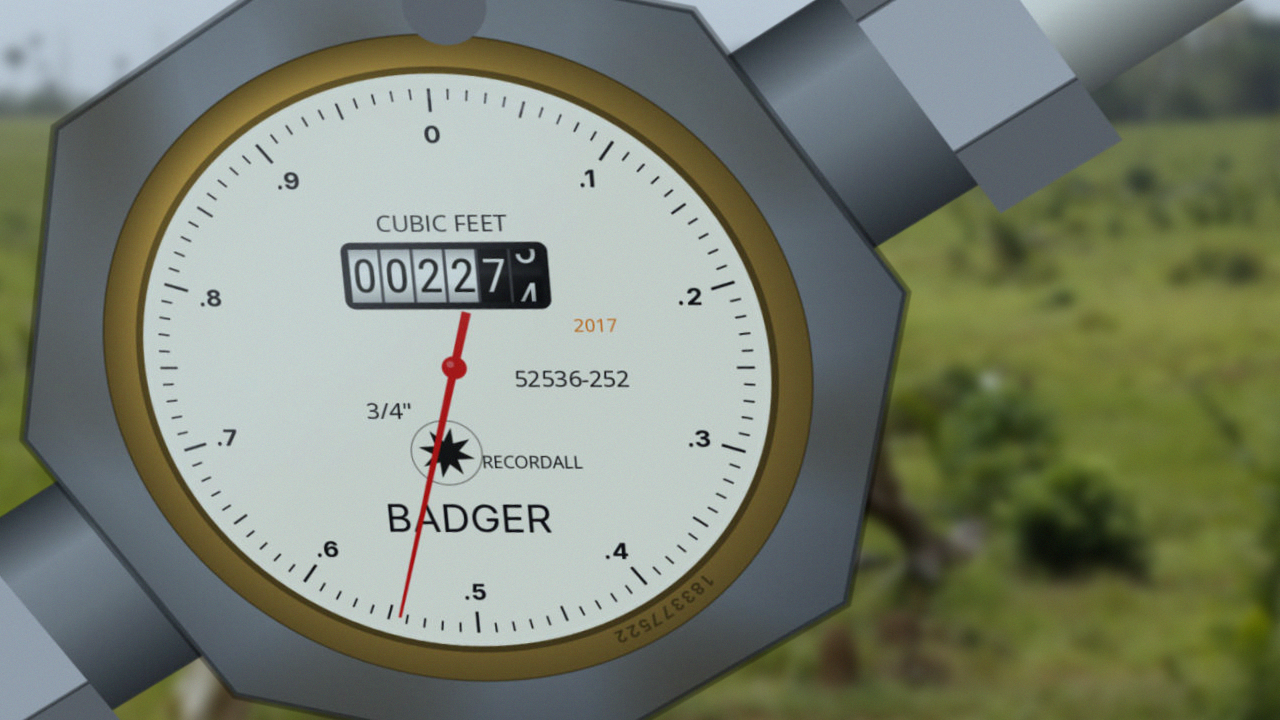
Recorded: 2273.54 (ft³)
